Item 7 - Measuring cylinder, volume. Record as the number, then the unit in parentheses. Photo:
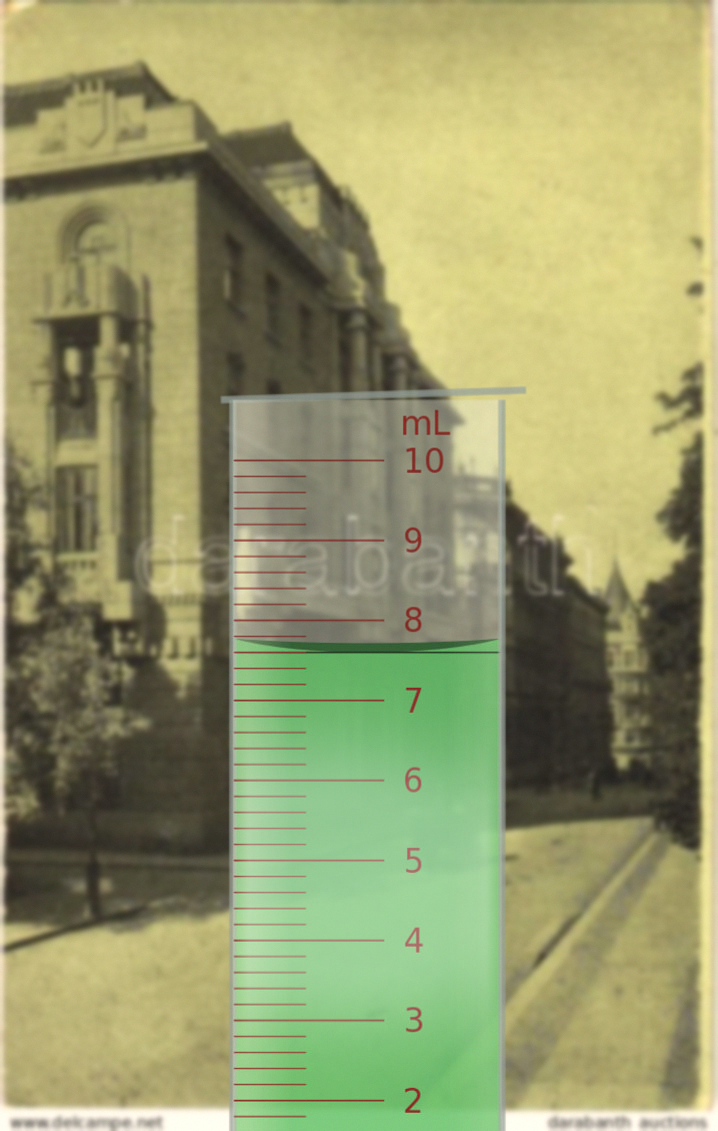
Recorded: 7.6 (mL)
